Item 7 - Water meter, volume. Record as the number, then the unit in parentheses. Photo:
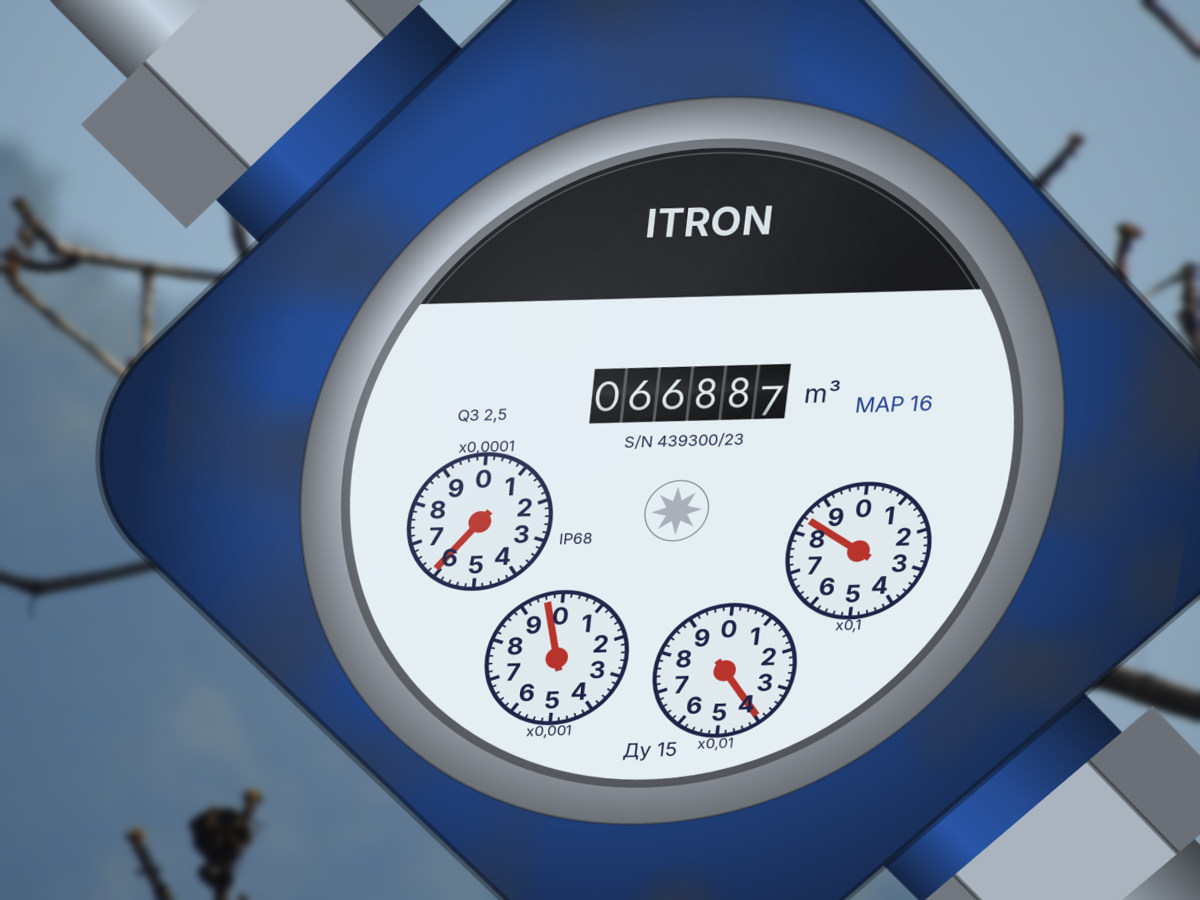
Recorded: 66886.8396 (m³)
